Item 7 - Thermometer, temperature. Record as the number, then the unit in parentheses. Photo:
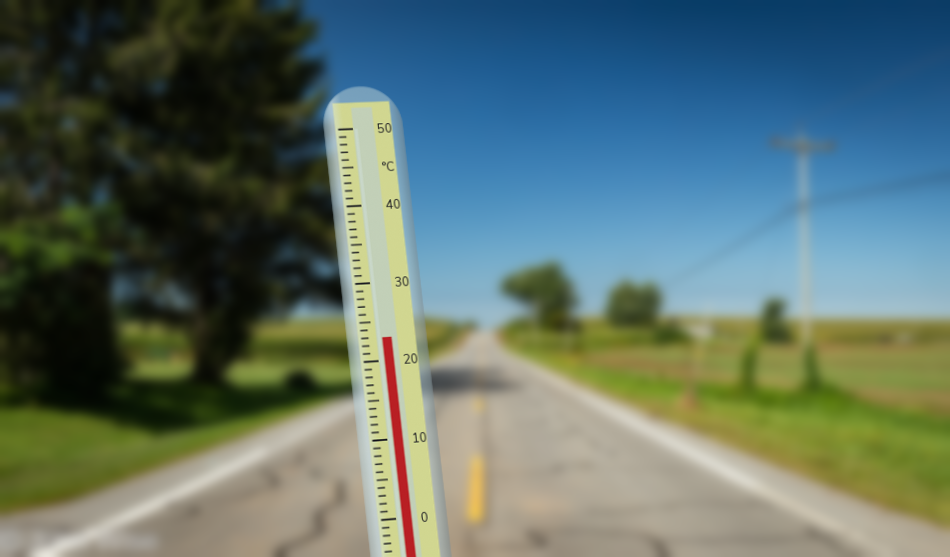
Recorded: 23 (°C)
